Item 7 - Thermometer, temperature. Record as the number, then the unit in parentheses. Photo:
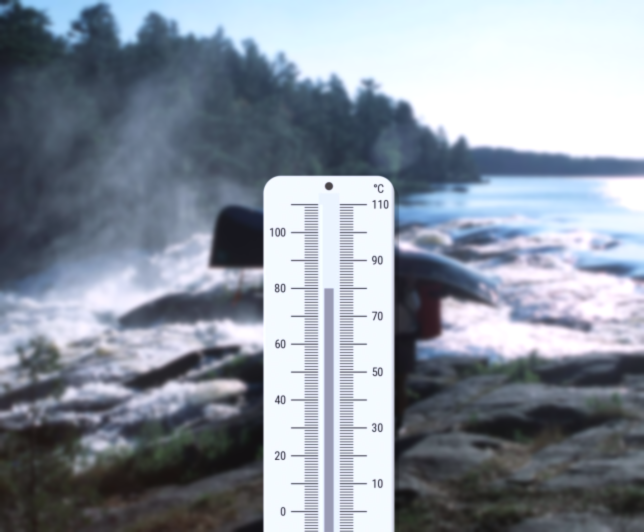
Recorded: 80 (°C)
